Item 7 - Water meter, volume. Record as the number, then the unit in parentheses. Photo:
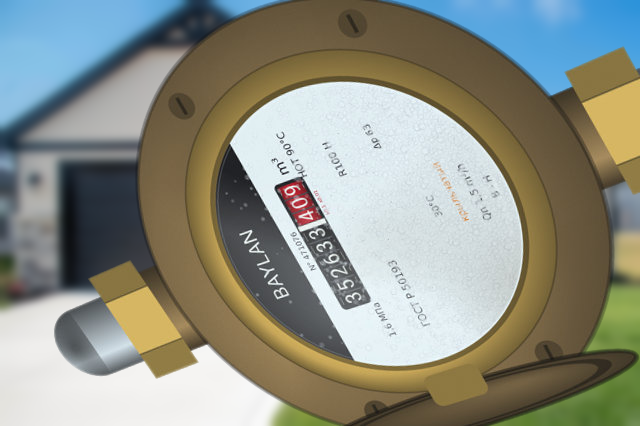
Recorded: 352633.409 (m³)
